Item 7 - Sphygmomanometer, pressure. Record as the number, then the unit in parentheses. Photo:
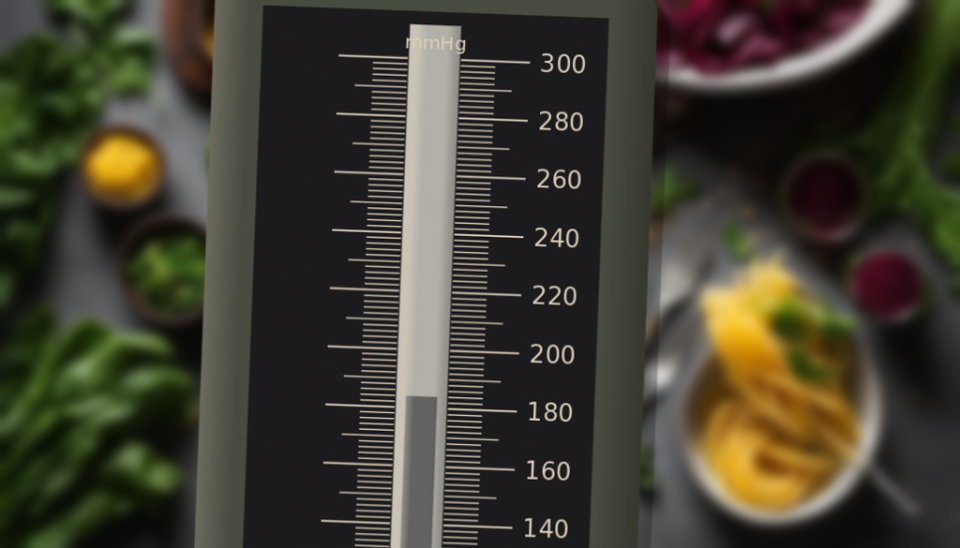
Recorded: 184 (mmHg)
